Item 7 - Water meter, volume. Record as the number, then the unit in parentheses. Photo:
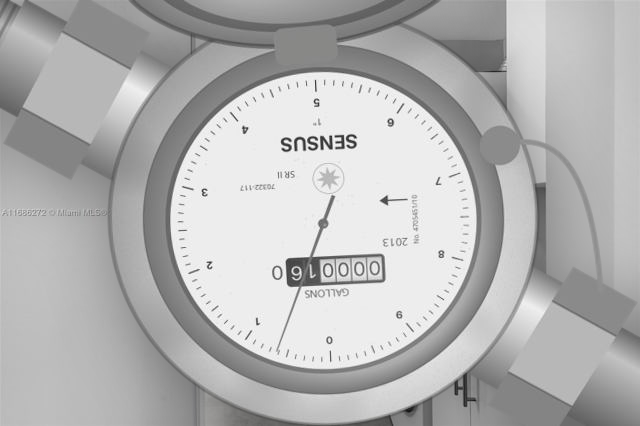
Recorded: 160.6 (gal)
